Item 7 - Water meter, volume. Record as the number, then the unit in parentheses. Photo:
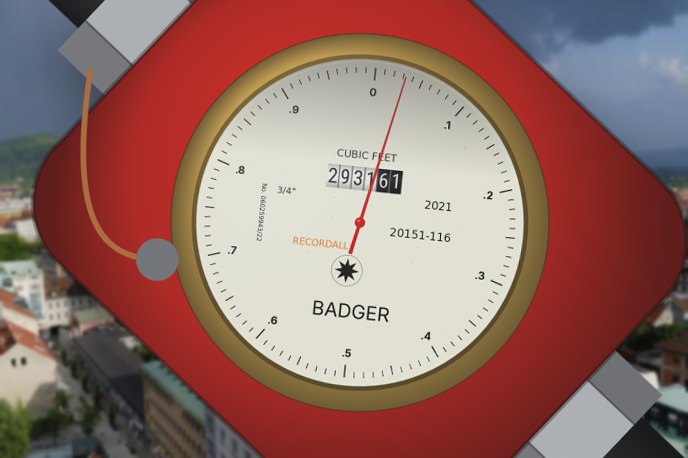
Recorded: 293161.03 (ft³)
